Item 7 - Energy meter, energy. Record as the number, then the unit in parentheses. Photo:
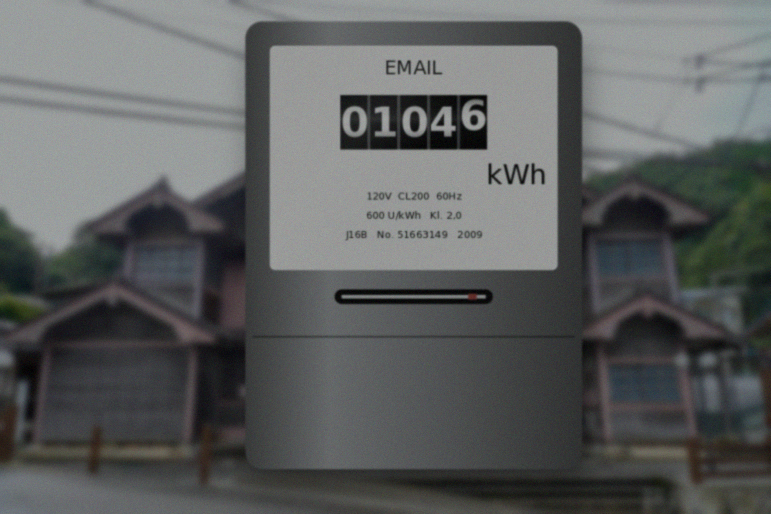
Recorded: 1046 (kWh)
